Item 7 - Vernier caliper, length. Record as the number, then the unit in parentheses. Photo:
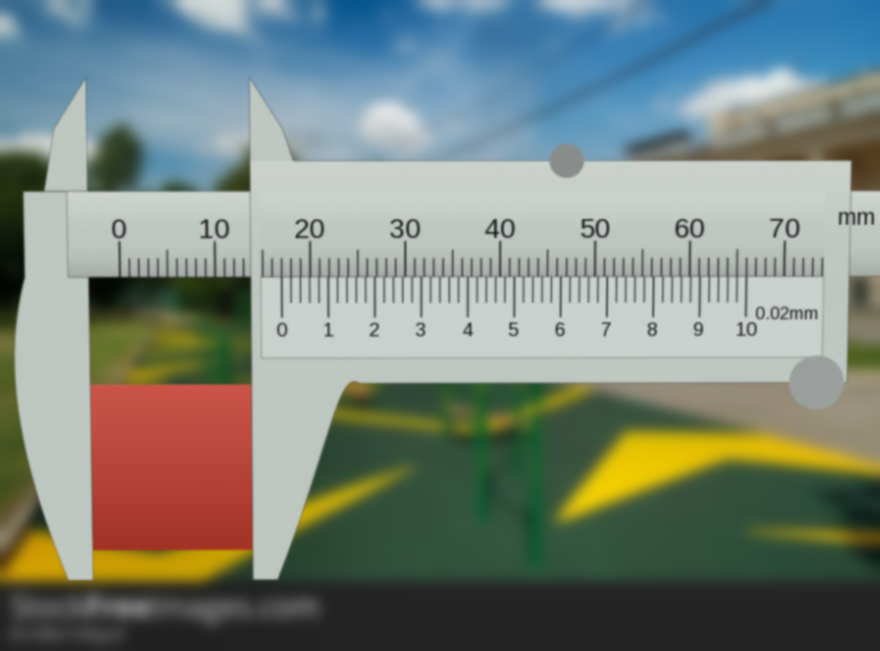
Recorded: 17.0 (mm)
